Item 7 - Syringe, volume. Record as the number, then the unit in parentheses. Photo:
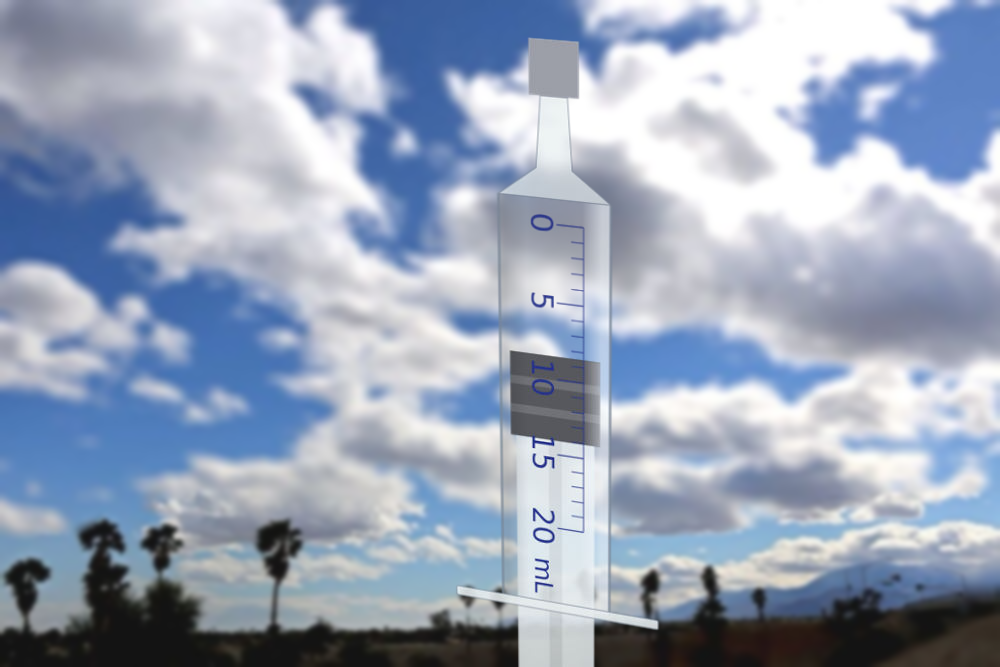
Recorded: 8.5 (mL)
